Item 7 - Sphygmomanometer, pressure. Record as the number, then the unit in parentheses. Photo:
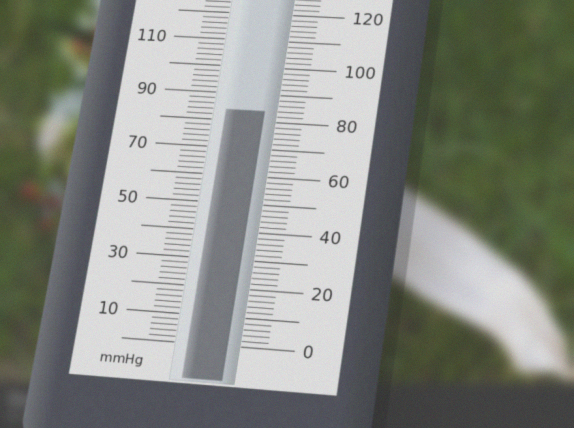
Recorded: 84 (mmHg)
